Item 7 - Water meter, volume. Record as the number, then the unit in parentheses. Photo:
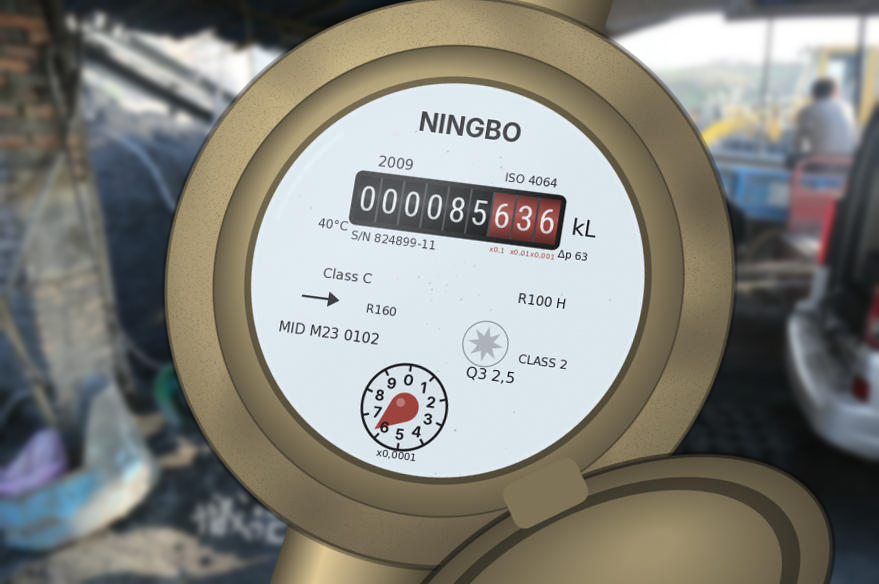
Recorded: 85.6366 (kL)
